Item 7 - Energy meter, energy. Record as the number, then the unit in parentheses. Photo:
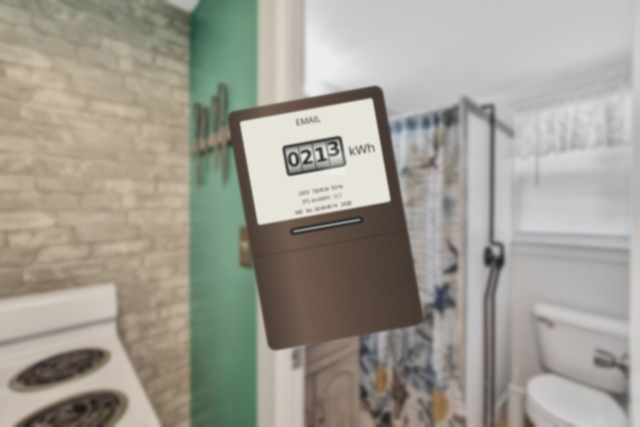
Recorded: 213 (kWh)
